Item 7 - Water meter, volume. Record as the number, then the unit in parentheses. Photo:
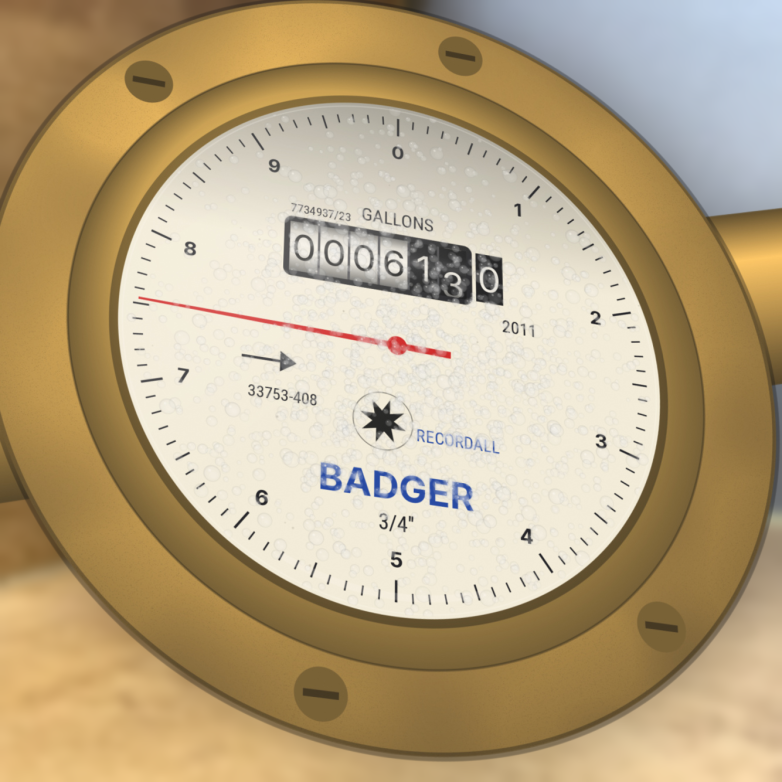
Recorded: 6127.5 (gal)
